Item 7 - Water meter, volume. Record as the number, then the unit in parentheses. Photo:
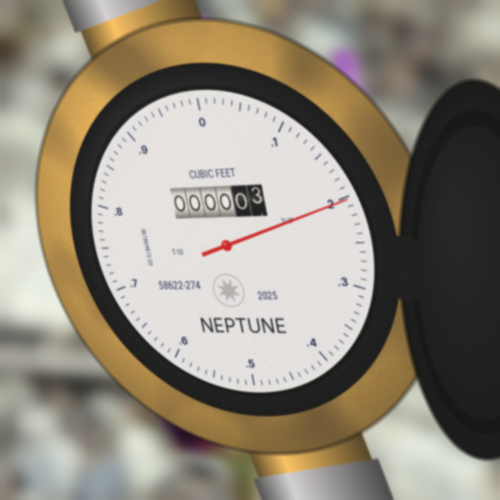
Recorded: 3.20 (ft³)
